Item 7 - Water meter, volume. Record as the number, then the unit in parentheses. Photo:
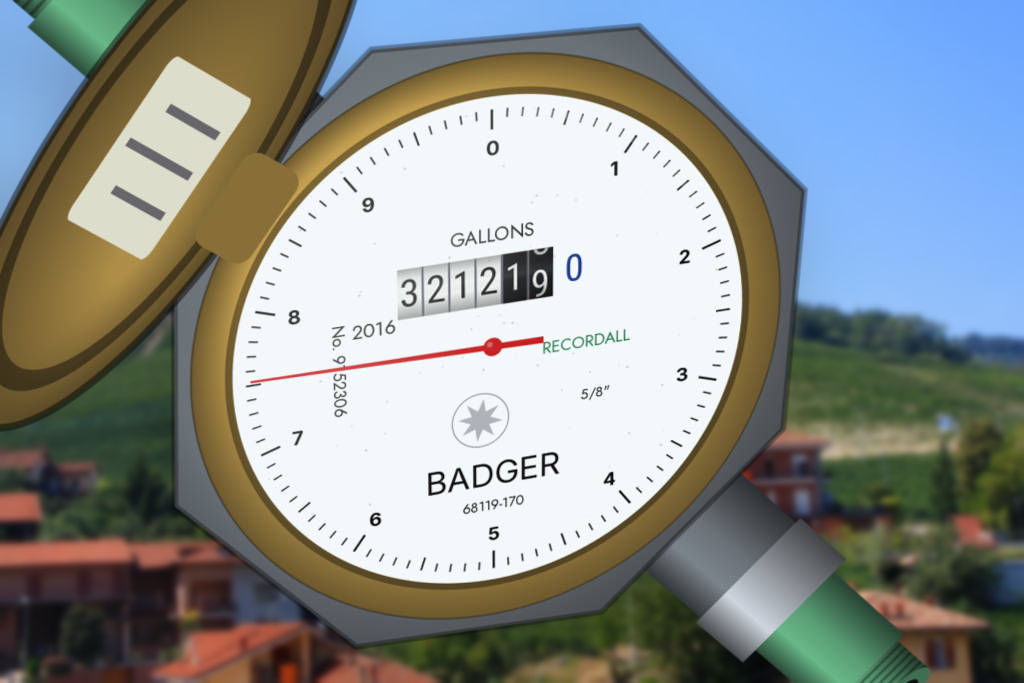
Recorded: 3212187.5 (gal)
